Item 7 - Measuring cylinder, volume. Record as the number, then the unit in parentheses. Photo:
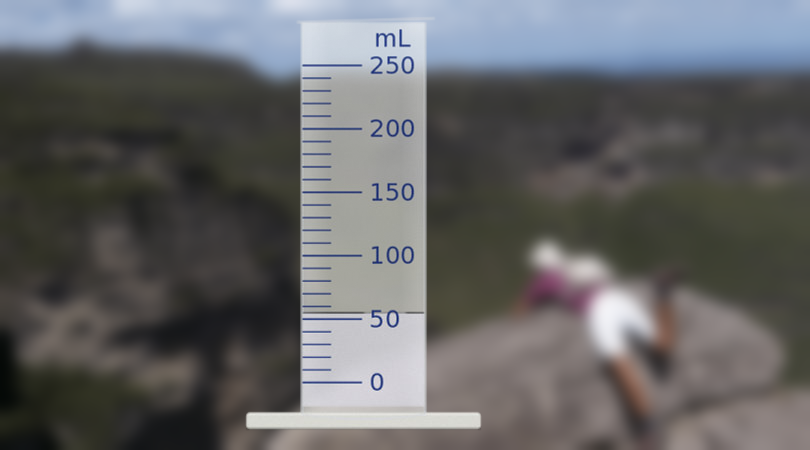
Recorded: 55 (mL)
